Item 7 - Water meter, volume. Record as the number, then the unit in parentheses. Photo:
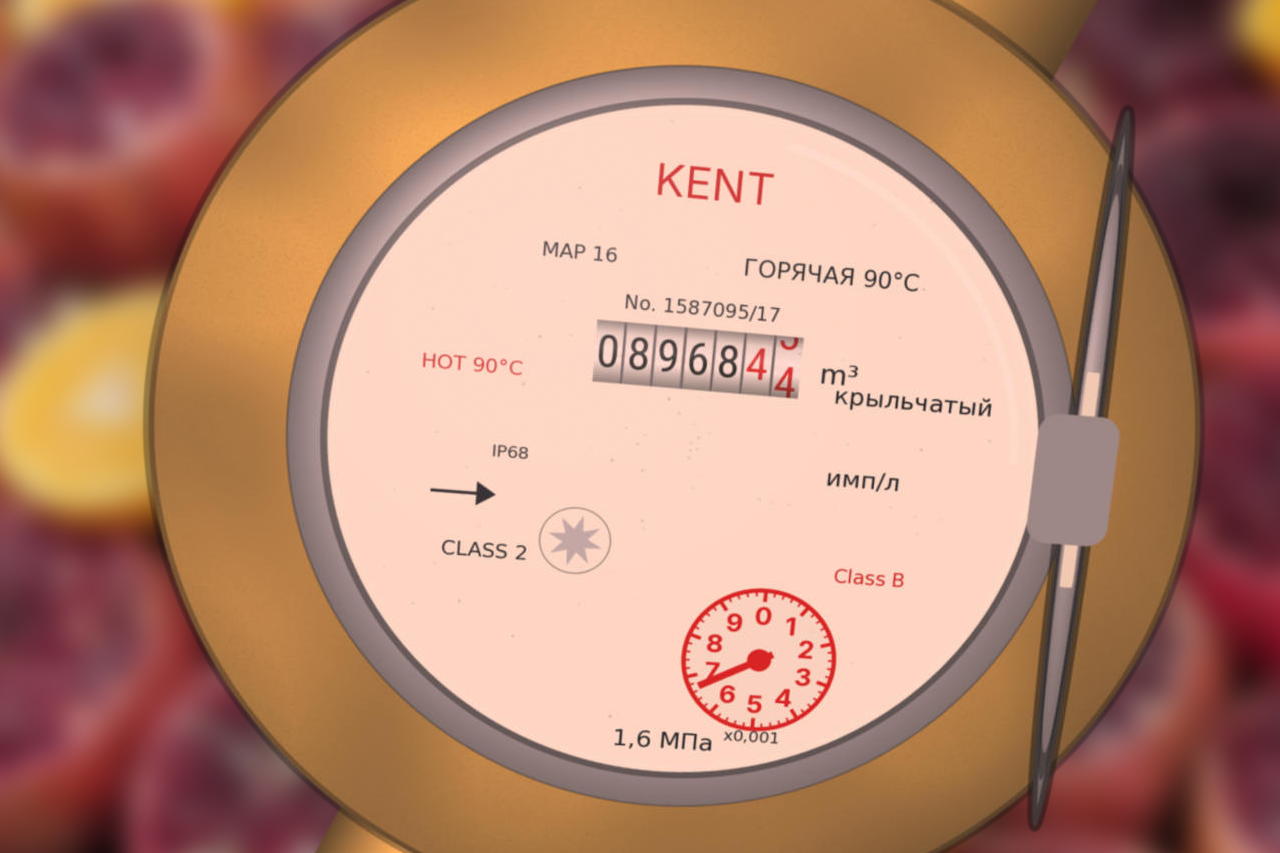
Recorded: 8968.436 (m³)
